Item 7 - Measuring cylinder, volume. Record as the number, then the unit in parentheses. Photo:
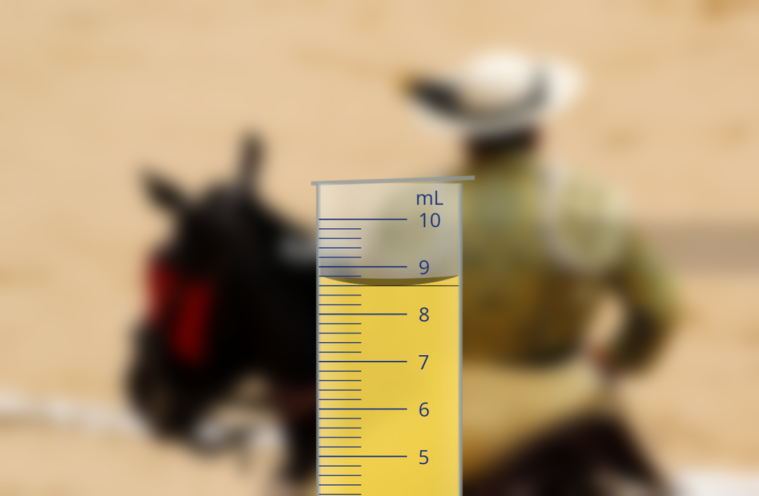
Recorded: 8.6 (mL)
